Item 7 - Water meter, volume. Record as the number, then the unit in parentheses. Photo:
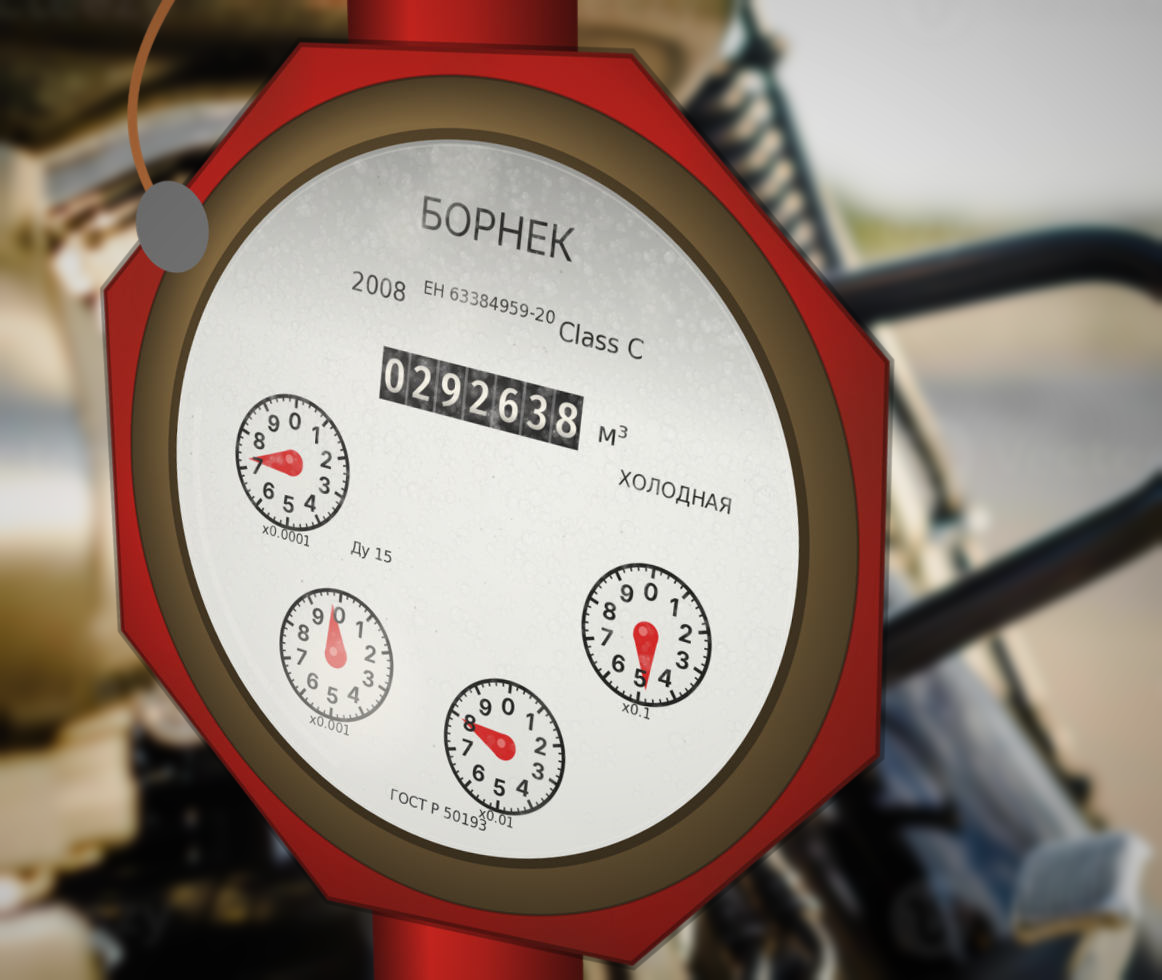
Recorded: 292638.4797 (m³)
